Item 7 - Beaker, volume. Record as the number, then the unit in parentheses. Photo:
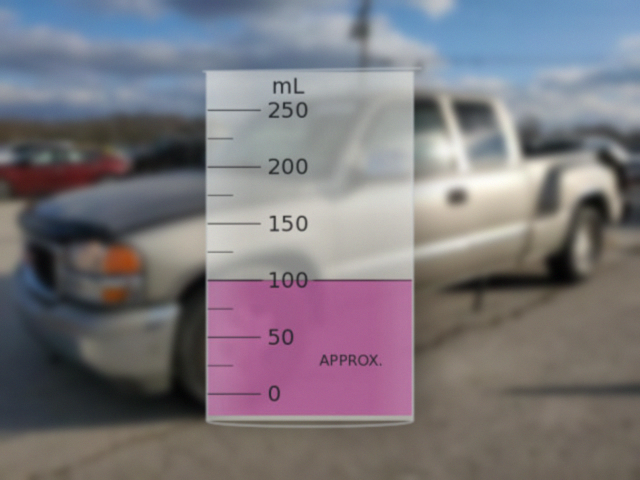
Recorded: 100 (mL)
